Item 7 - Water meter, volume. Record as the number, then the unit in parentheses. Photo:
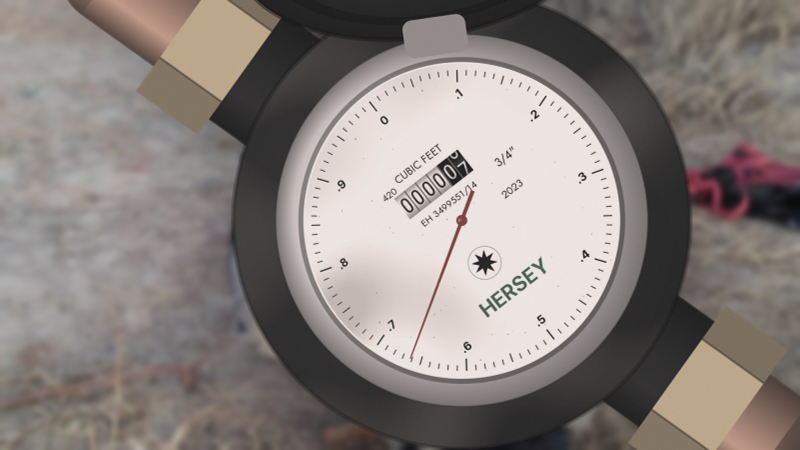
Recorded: 6.66 (ft³)
